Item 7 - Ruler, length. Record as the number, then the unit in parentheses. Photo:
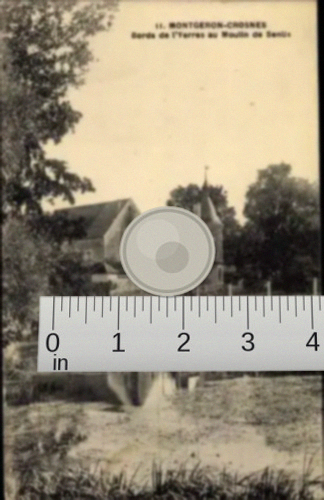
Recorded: 1.5 (in)
